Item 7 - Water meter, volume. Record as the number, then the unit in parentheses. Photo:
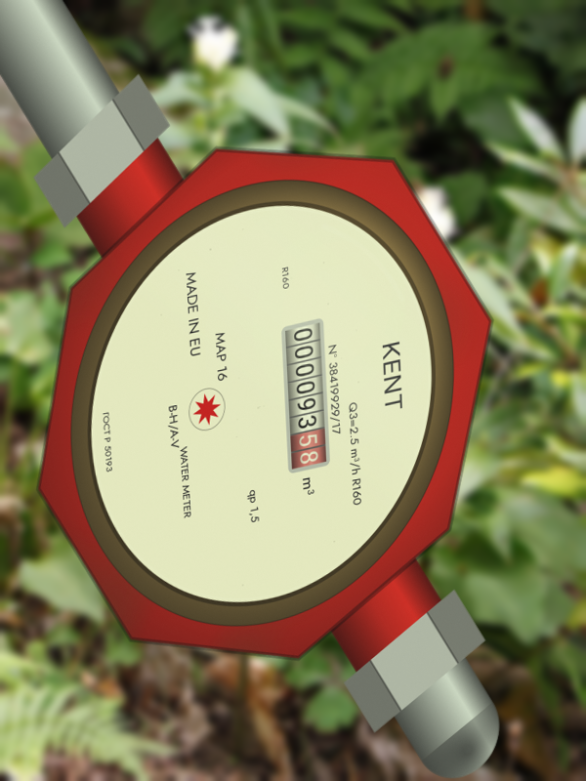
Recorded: 93.58 (m³)
